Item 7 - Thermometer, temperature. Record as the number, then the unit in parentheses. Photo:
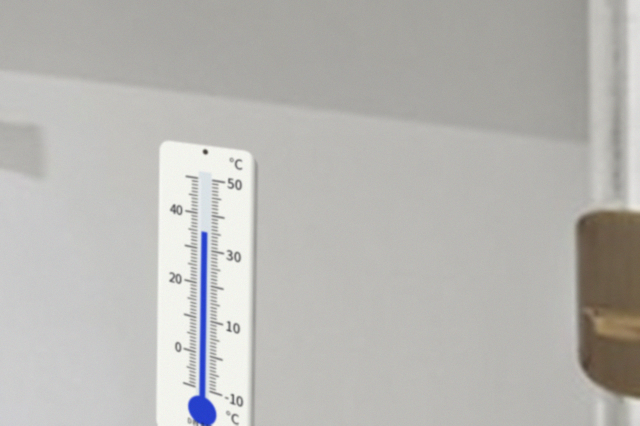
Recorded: 35 (°C)
